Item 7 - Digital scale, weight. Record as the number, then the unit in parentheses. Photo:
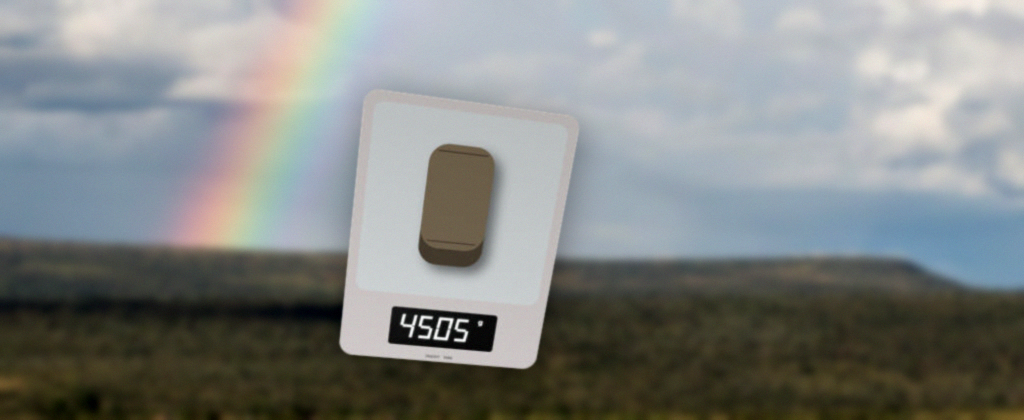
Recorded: 4505 (g)
